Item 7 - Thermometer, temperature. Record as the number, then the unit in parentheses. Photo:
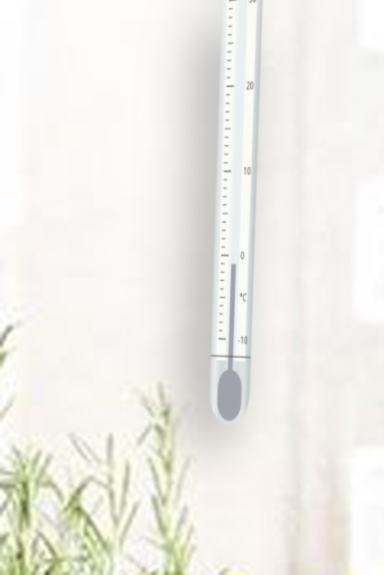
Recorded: -1 (°C)
